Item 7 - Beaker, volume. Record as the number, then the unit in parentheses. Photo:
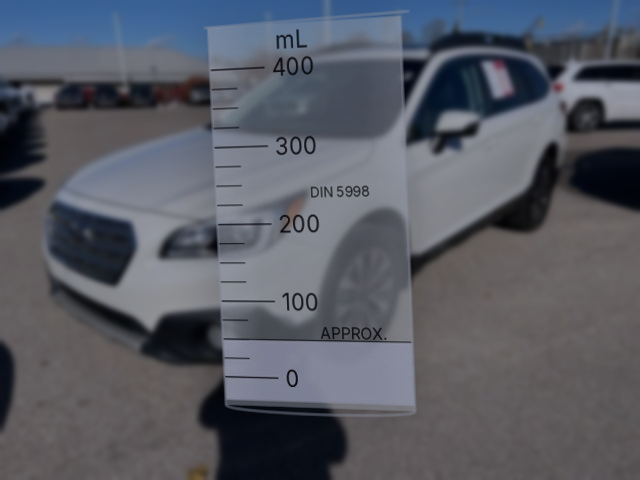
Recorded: 50 (mL)
